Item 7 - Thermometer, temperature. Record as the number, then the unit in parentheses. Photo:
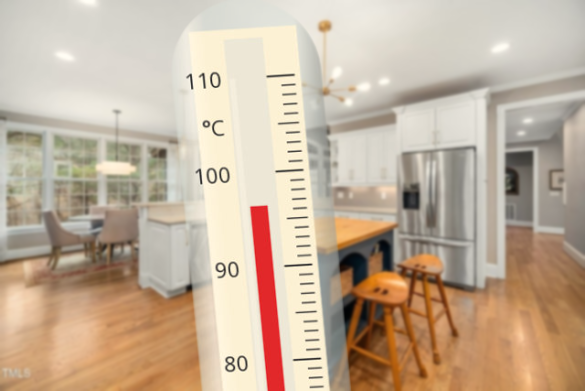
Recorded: 96.5 (°C)
